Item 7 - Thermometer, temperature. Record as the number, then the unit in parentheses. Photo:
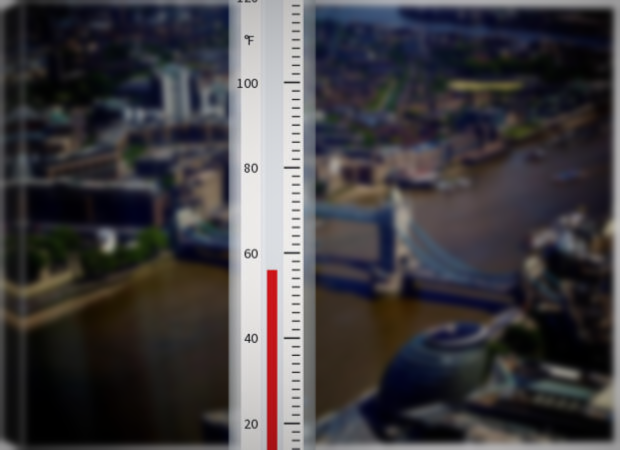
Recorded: 56 (°F)
